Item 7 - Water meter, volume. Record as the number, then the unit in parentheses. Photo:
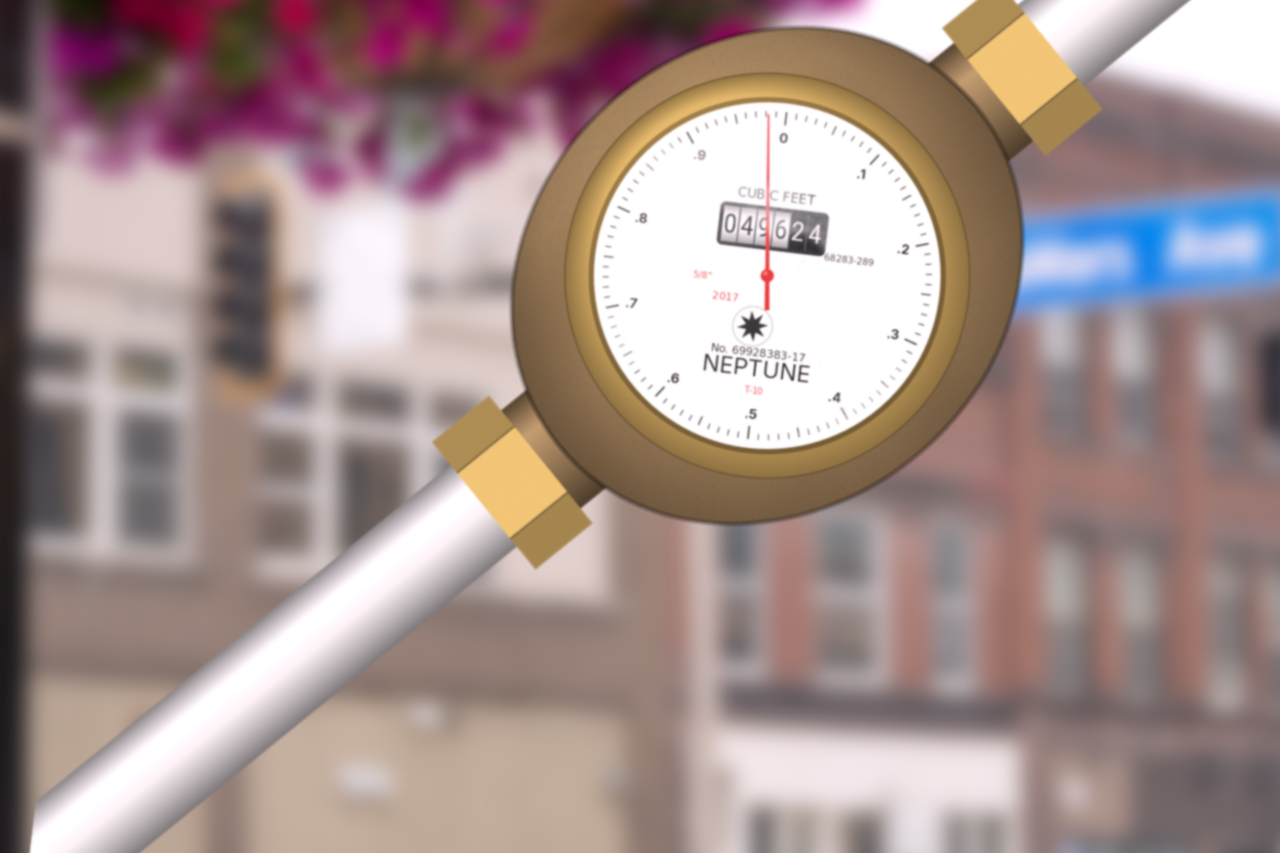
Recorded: 49623.98 (ft³)
